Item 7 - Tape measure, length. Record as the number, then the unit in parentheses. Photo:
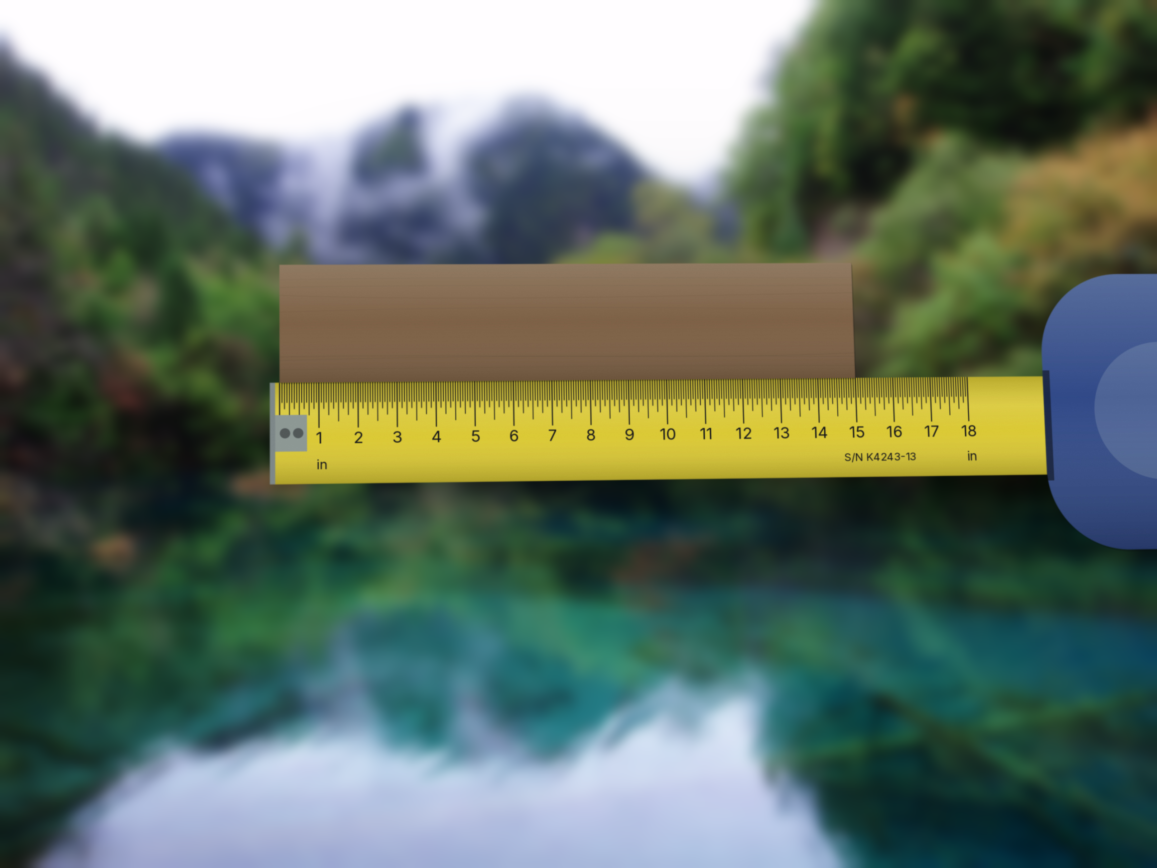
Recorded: 15 (in)
